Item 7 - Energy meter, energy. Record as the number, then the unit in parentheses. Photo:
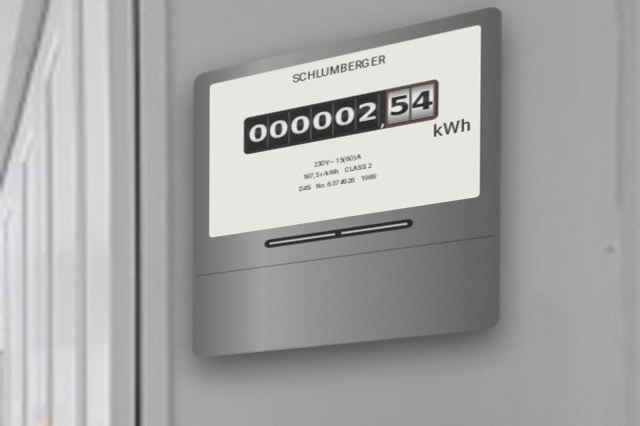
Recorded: 2.54 (kWh)
